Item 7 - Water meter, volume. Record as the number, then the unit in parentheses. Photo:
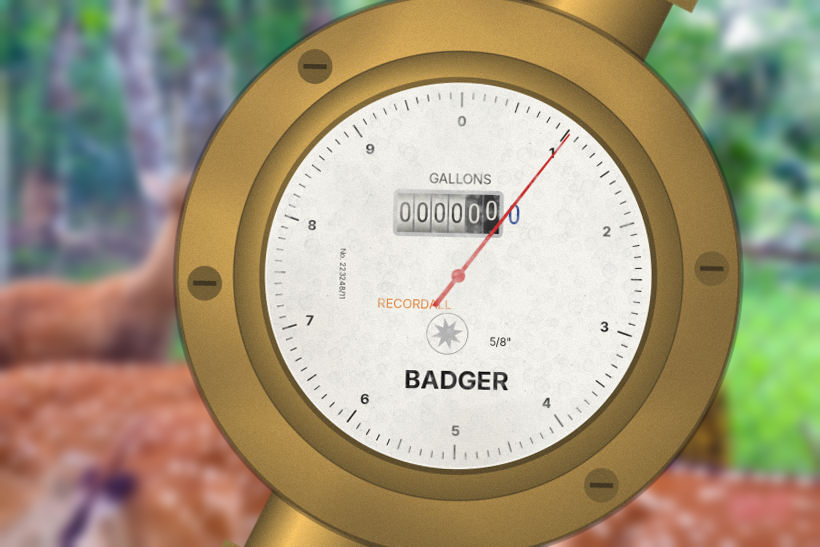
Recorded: 1.0 (gal)
